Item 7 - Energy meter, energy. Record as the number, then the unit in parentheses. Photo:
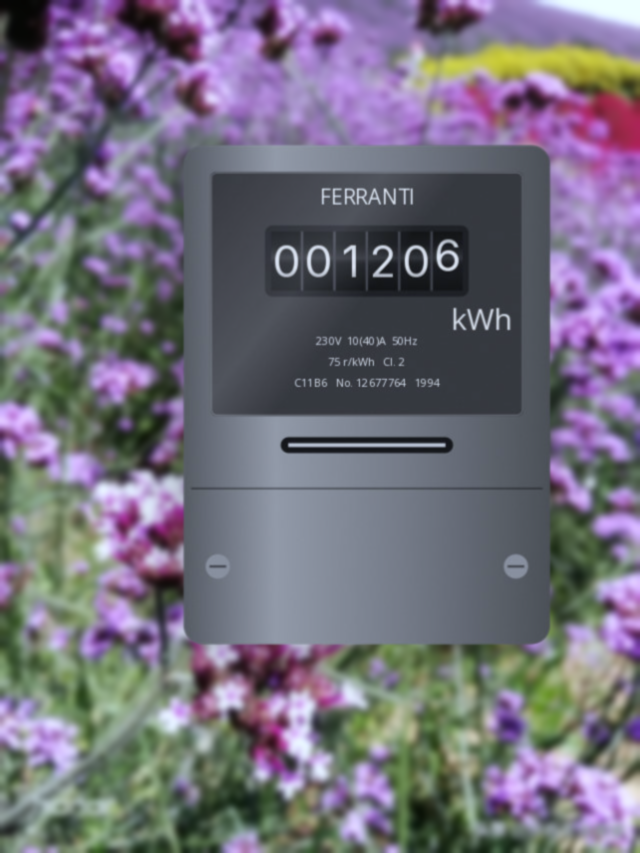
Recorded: 1206 (kWh)
